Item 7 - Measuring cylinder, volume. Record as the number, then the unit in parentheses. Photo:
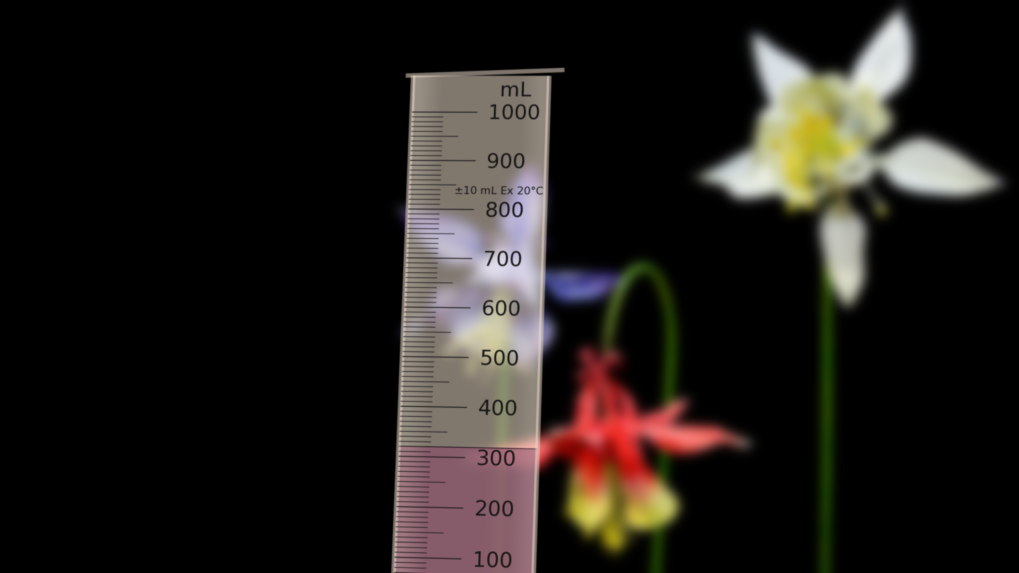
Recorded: 320 (mL)
